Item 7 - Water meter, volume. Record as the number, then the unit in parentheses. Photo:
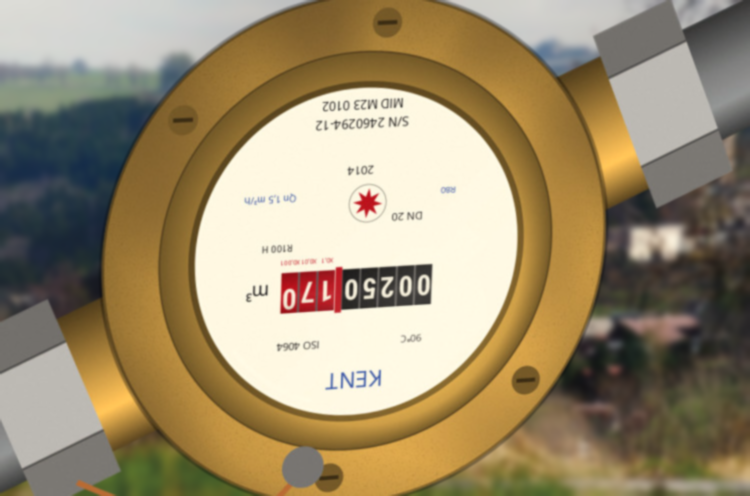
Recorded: 250.170 (m³)
